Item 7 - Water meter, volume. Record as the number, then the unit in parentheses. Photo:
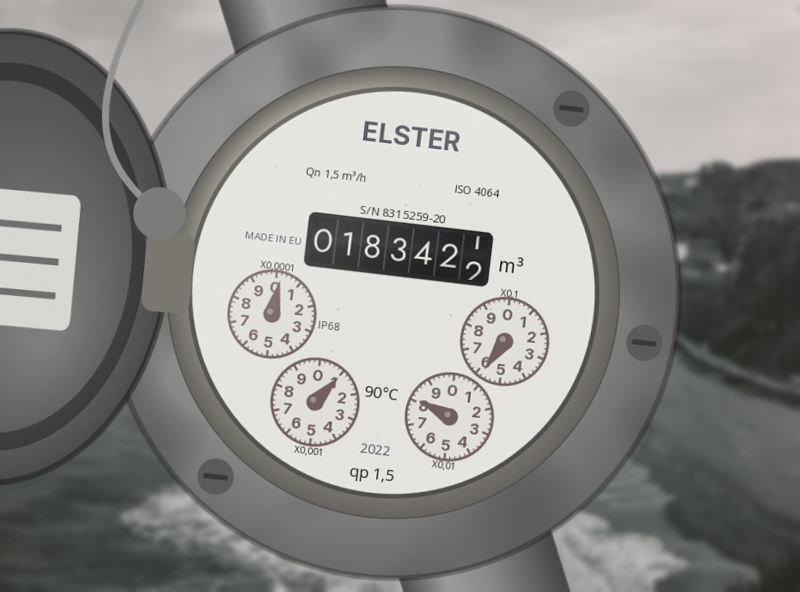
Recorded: 183421.5810 (m³)
